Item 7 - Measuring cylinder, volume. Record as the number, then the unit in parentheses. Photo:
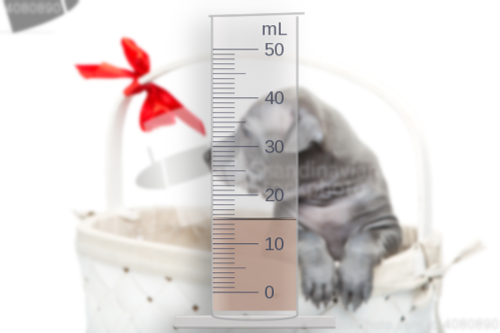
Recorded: 15 (mL)
